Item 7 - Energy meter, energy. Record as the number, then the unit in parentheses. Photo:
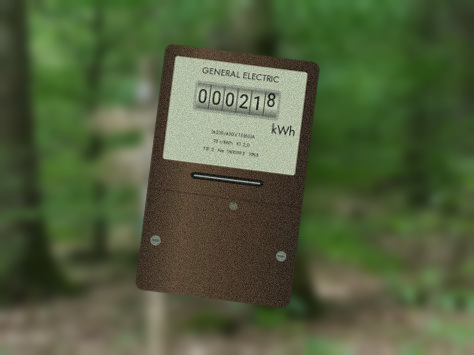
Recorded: 218 (kWh)
